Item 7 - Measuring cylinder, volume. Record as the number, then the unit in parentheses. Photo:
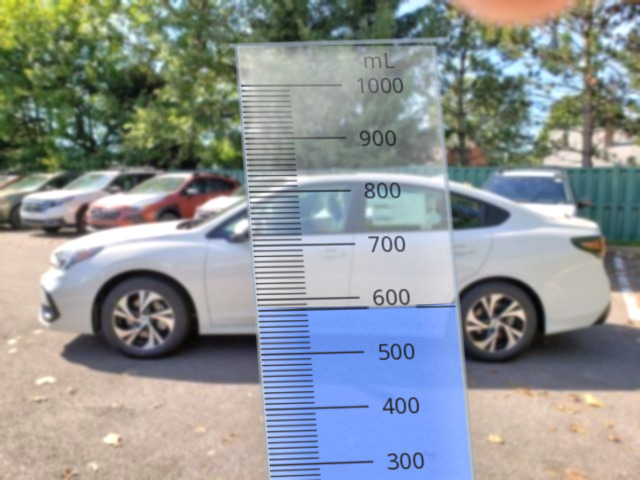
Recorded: 580 (mL)
